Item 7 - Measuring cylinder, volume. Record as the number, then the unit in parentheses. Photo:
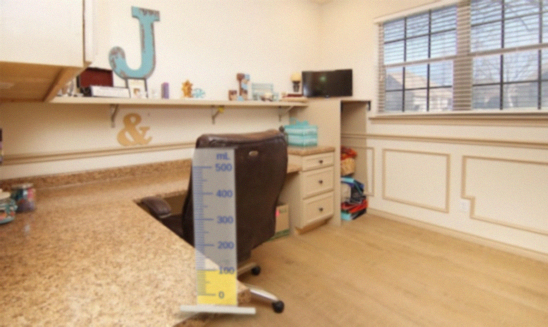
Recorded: 100 (mL)
